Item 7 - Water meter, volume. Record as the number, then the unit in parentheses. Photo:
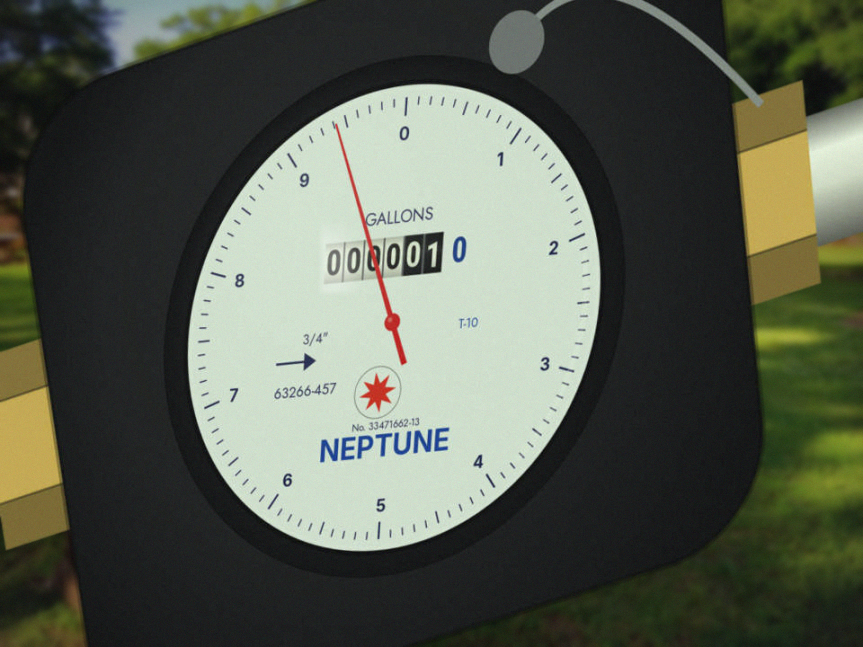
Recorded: 9.4 (gal)
